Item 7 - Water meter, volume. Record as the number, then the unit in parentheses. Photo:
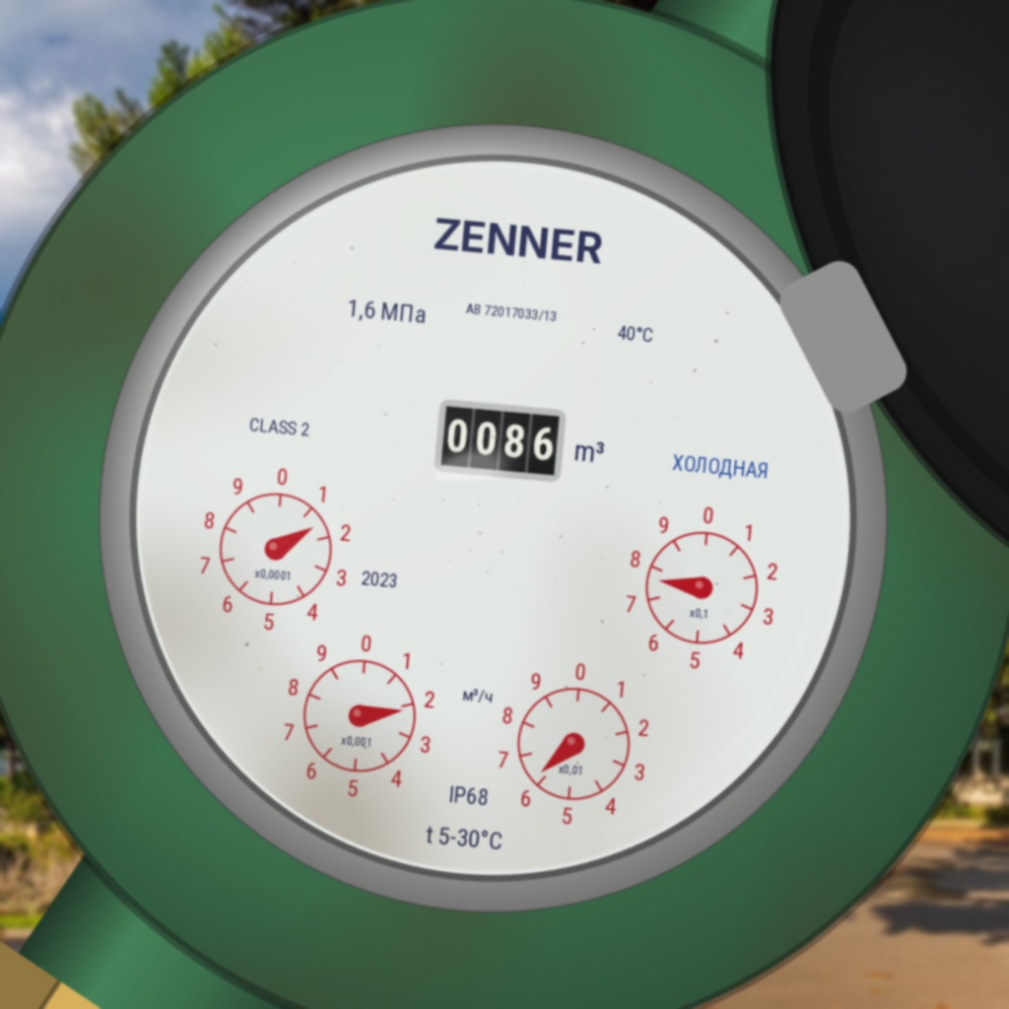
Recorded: 86.7621 (m³)
